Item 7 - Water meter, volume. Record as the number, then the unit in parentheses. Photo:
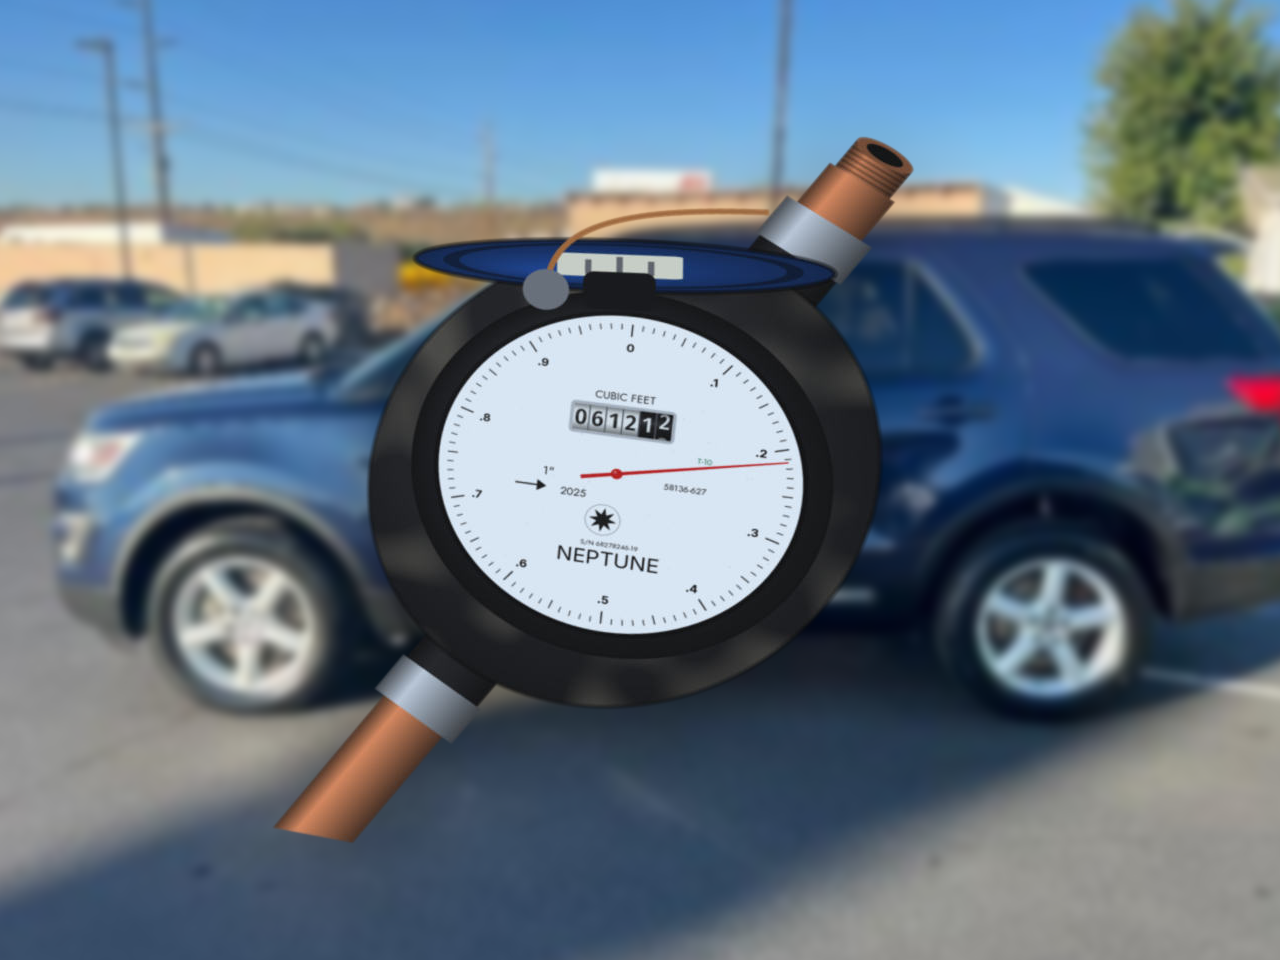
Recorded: 61212.21 (ft³)
